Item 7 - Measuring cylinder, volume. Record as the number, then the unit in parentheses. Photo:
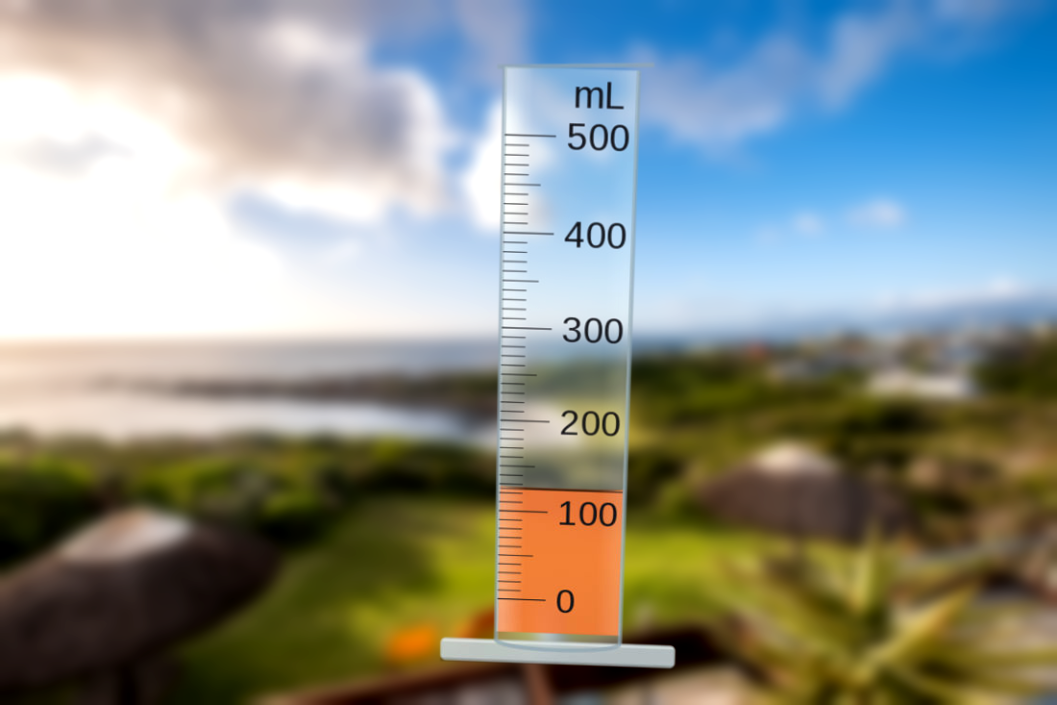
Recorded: 125 (mL)
